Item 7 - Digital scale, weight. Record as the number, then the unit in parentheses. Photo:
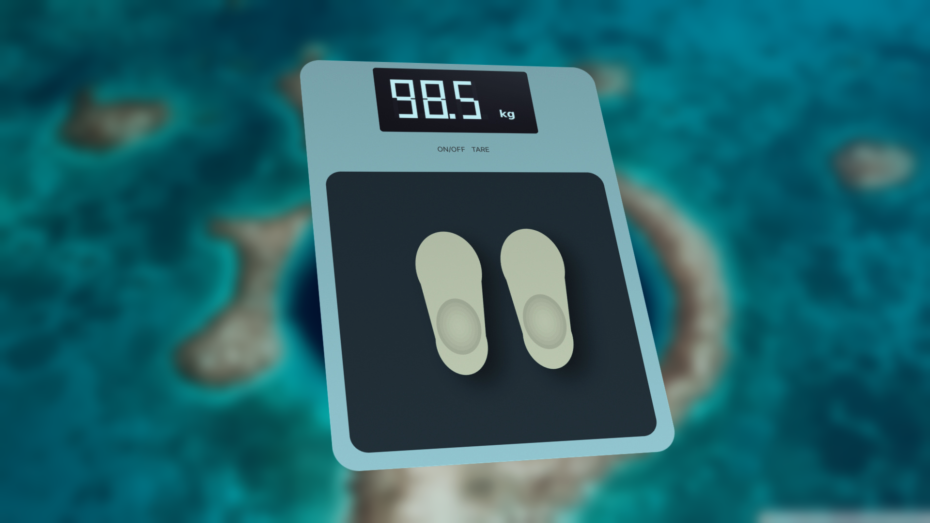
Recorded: 98.5 (kg)
